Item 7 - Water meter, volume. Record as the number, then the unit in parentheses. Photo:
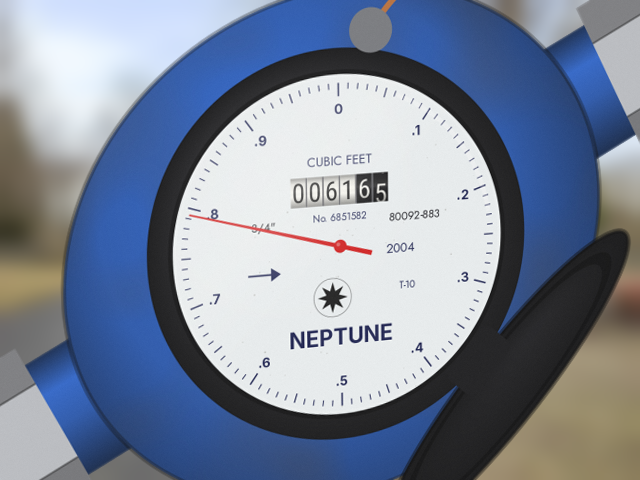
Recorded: 6164.79 (ft³)
